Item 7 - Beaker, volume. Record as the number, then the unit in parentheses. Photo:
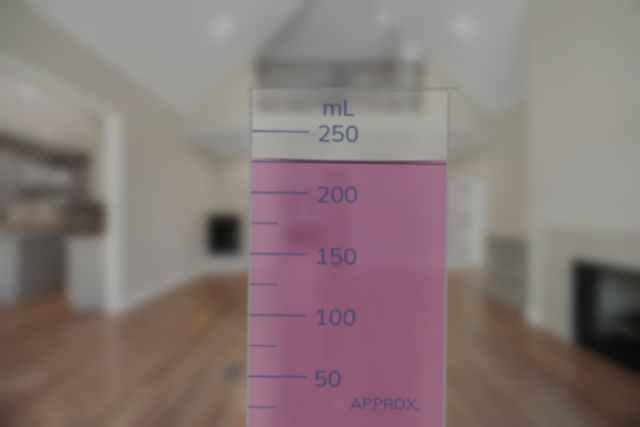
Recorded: 225 (mL)
